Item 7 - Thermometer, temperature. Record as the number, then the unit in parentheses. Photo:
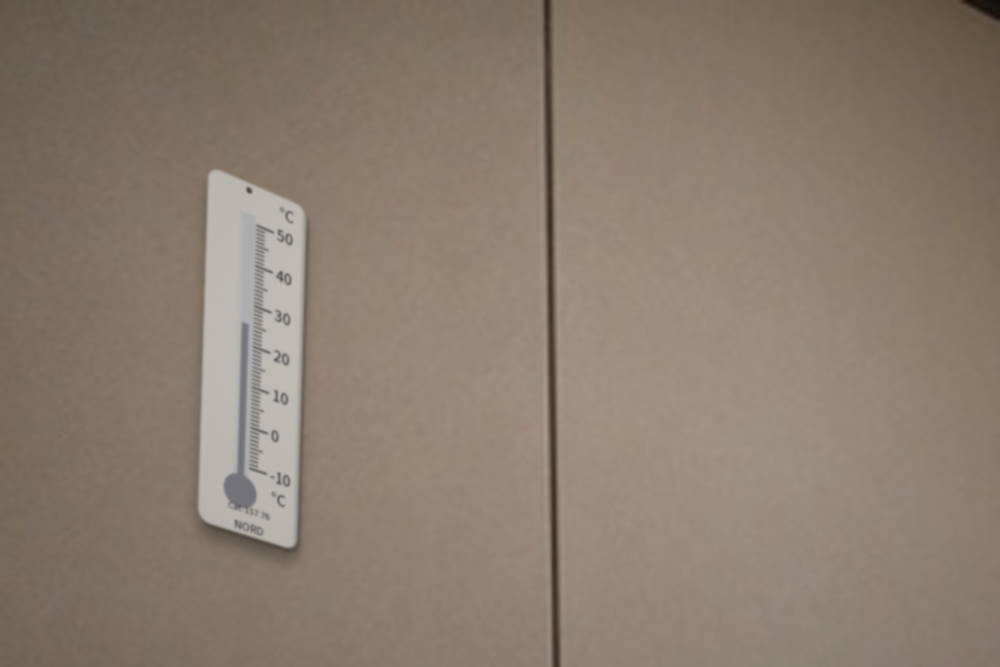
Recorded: 25 (°C)
